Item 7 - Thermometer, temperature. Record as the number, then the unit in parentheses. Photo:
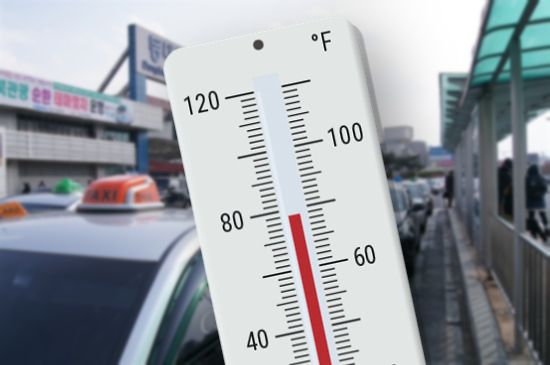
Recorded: 78 (°F)
